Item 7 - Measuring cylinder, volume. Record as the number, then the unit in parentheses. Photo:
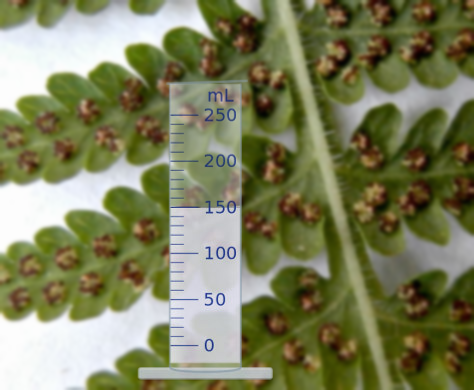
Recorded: 150 (mL)
